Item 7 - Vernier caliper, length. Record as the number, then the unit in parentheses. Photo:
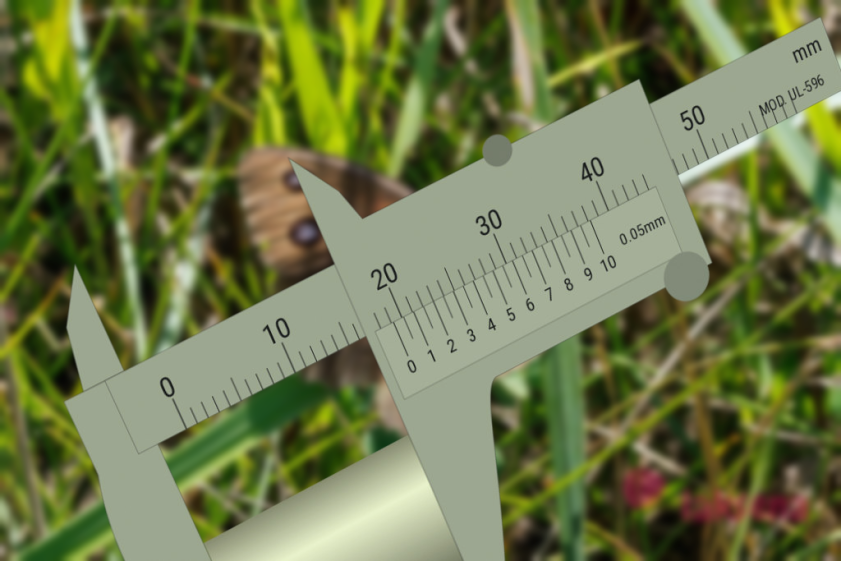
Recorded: 19.2 (mm)
